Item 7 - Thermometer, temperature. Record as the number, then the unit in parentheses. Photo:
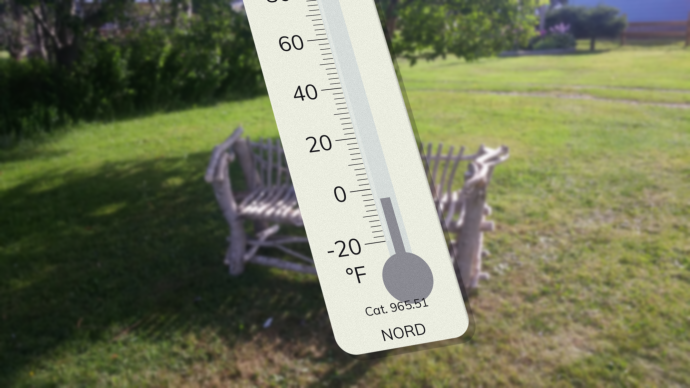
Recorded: -4 (°F)
